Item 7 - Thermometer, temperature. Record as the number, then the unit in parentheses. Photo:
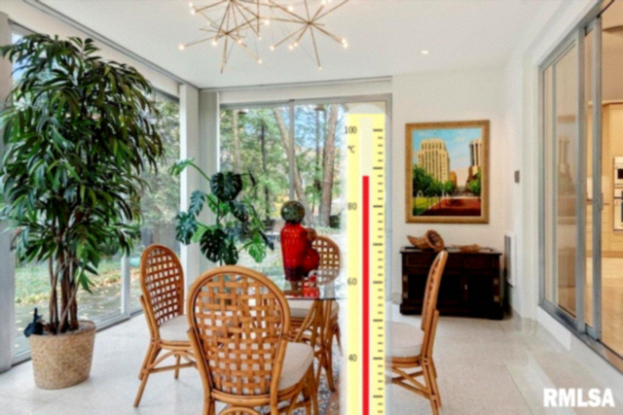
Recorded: 88 (°C)
